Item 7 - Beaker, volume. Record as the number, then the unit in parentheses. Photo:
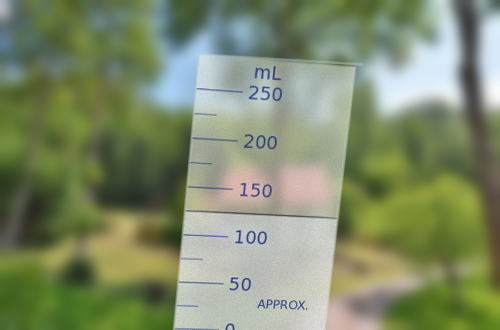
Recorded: 125 (mL)
